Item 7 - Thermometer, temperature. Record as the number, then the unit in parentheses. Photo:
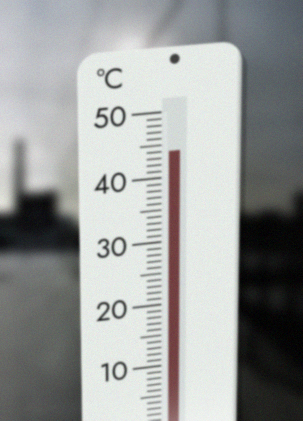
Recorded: 44 (°C)
